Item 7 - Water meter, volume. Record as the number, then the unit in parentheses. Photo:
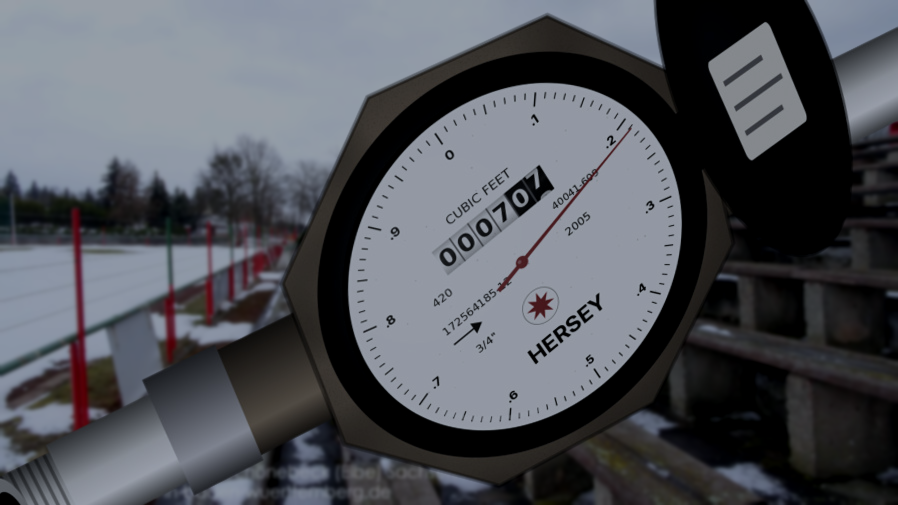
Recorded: 707.21 (ft³)
